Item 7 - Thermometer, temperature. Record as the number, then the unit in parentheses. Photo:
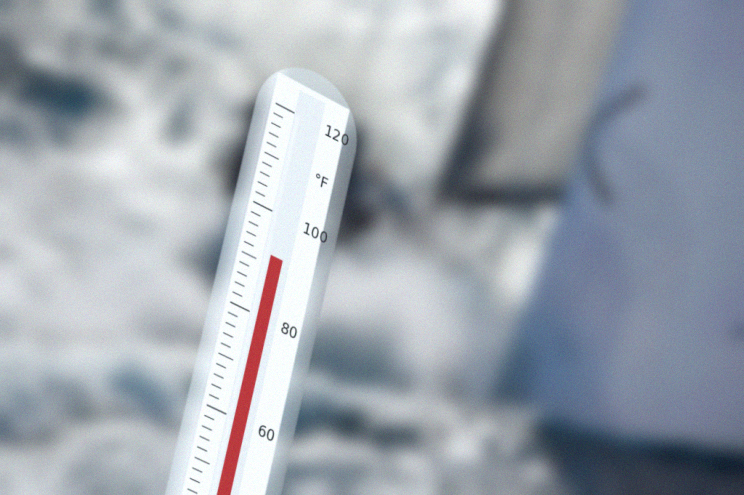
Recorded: 92 (°F)
